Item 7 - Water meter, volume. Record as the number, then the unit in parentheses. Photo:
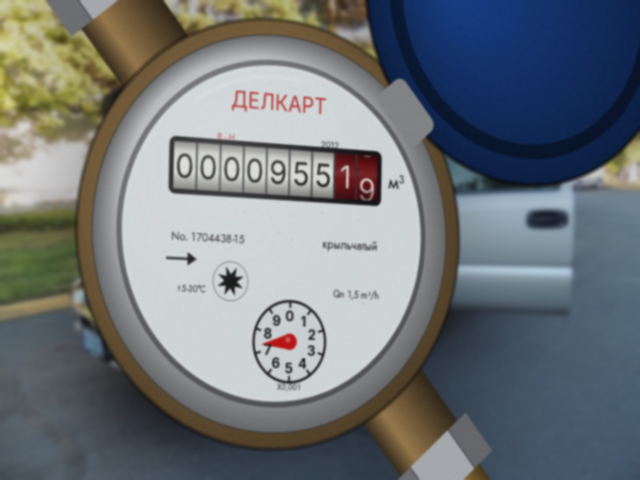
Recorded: 955.187 (m³)
